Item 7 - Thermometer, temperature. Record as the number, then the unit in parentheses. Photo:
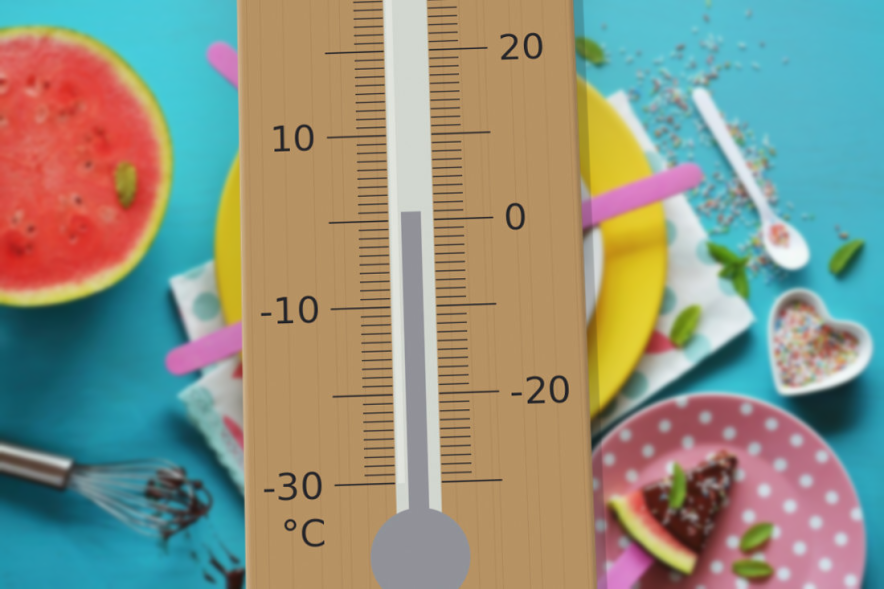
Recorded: 1 (°C)
